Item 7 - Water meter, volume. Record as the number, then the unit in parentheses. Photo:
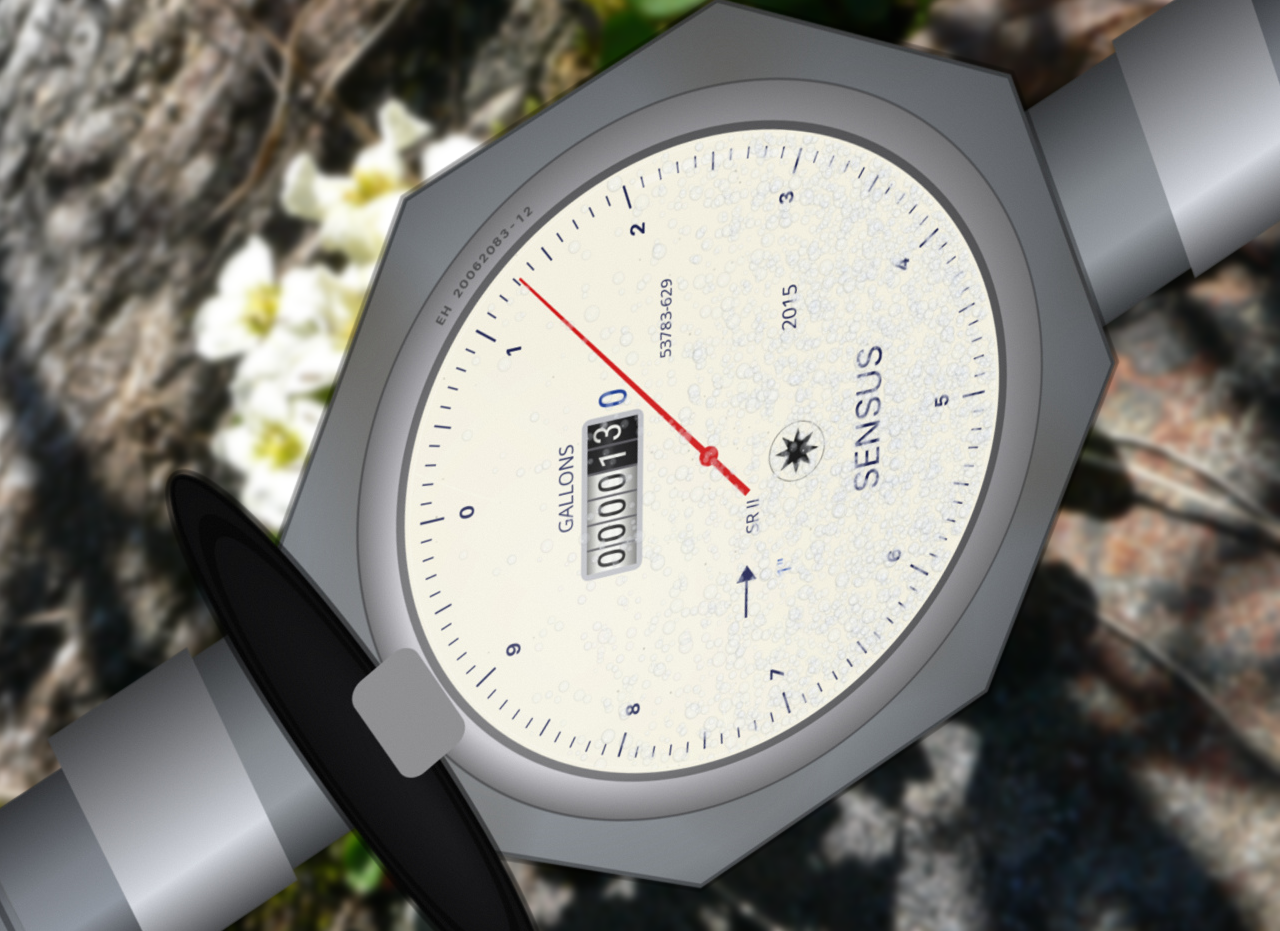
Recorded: 131.3 (gal)
